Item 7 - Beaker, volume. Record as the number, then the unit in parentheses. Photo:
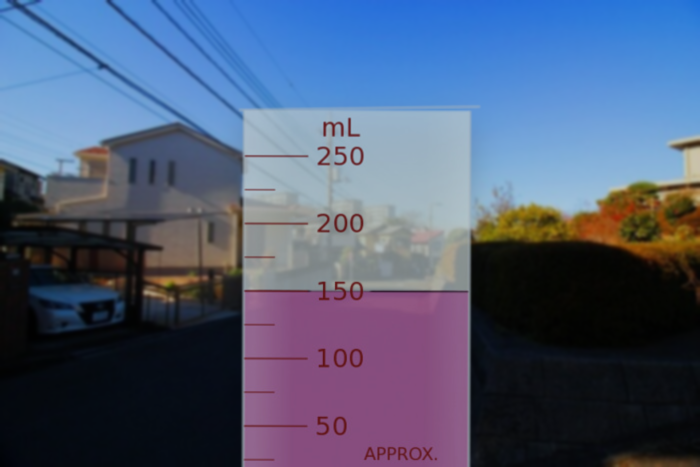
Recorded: 150 (mL)
